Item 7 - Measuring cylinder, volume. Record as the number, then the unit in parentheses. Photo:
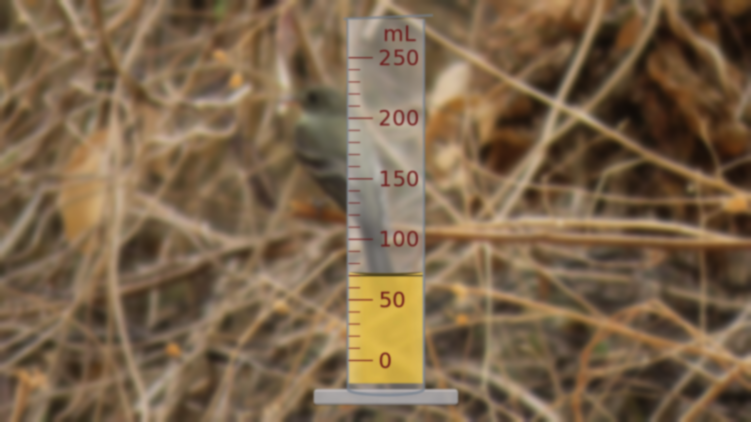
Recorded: 70 (mL)
